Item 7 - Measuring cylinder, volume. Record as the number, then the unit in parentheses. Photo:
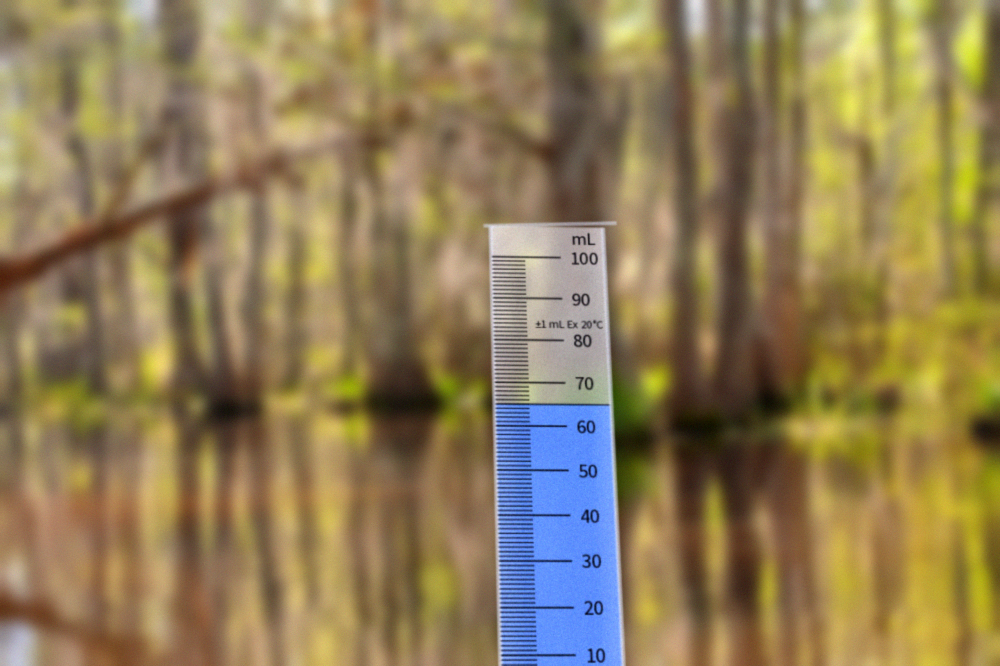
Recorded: 65 (mL)
